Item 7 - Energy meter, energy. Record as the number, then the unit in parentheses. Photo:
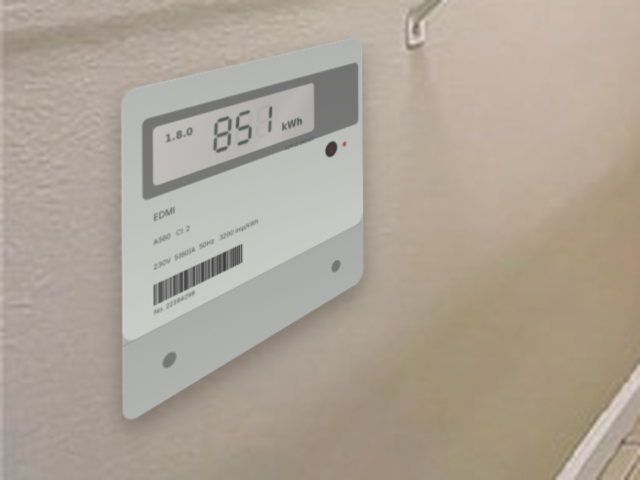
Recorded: 851 (kWh)
